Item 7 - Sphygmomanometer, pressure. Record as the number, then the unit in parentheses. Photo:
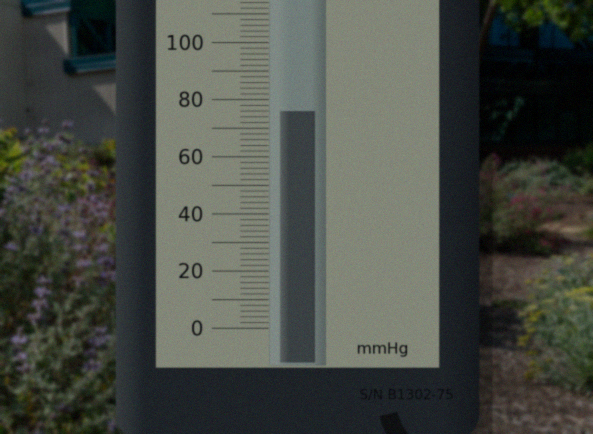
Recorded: 76 (mmHg)
